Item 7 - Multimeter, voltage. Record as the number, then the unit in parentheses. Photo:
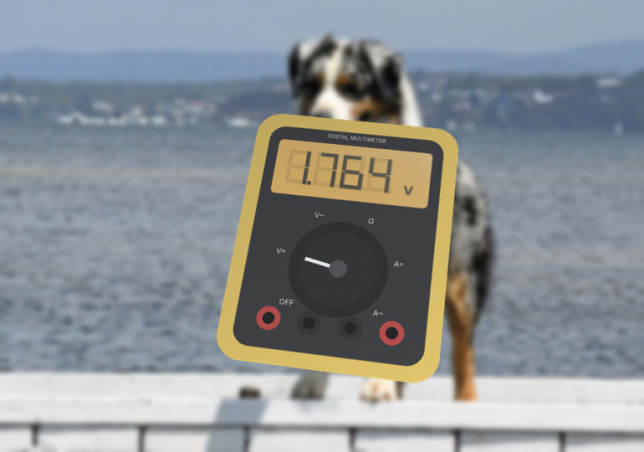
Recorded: 1.764 (V)
